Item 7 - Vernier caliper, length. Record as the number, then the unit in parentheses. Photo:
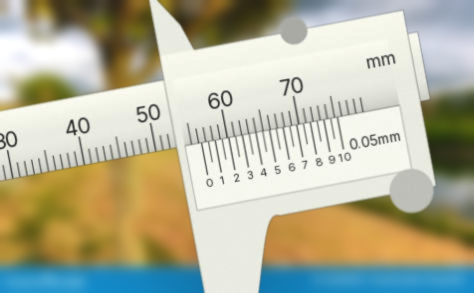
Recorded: 56.4 (mm)
